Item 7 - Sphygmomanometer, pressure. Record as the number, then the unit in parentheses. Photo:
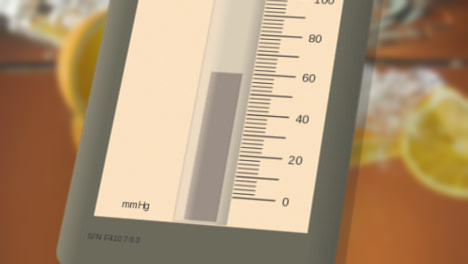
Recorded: 60 (mmHg)
